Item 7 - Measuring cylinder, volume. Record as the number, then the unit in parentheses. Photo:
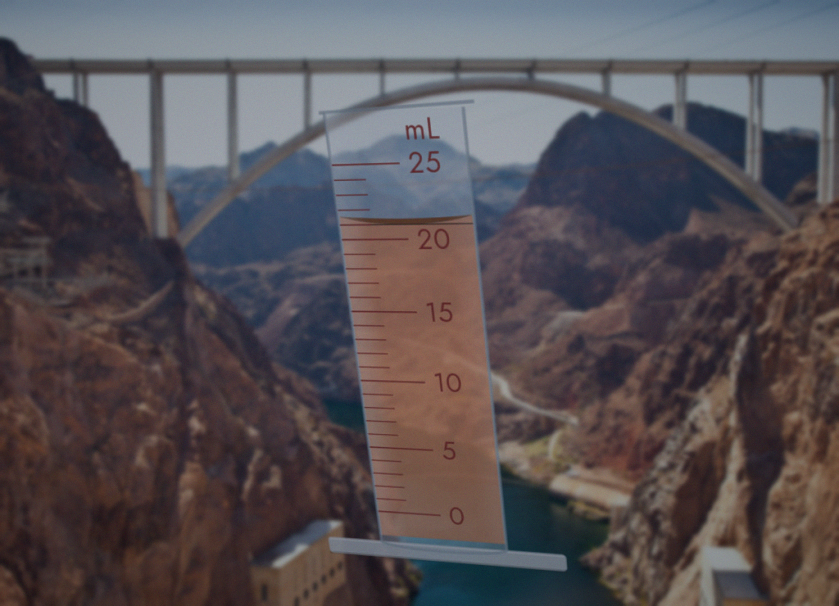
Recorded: 21 (mL)
